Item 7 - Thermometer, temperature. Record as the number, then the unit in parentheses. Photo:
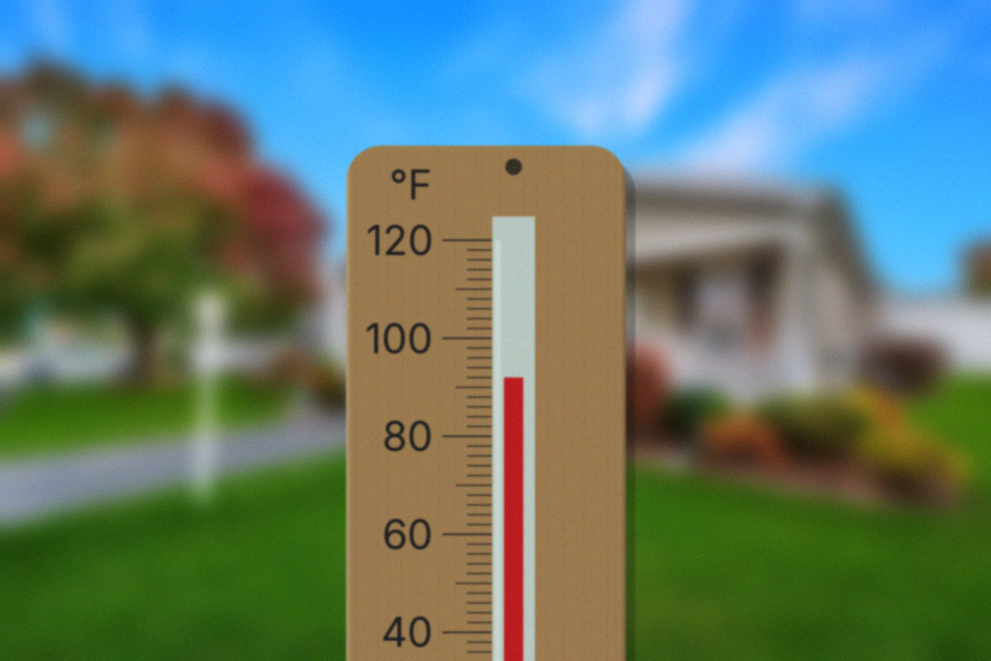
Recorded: 92 (°F)
